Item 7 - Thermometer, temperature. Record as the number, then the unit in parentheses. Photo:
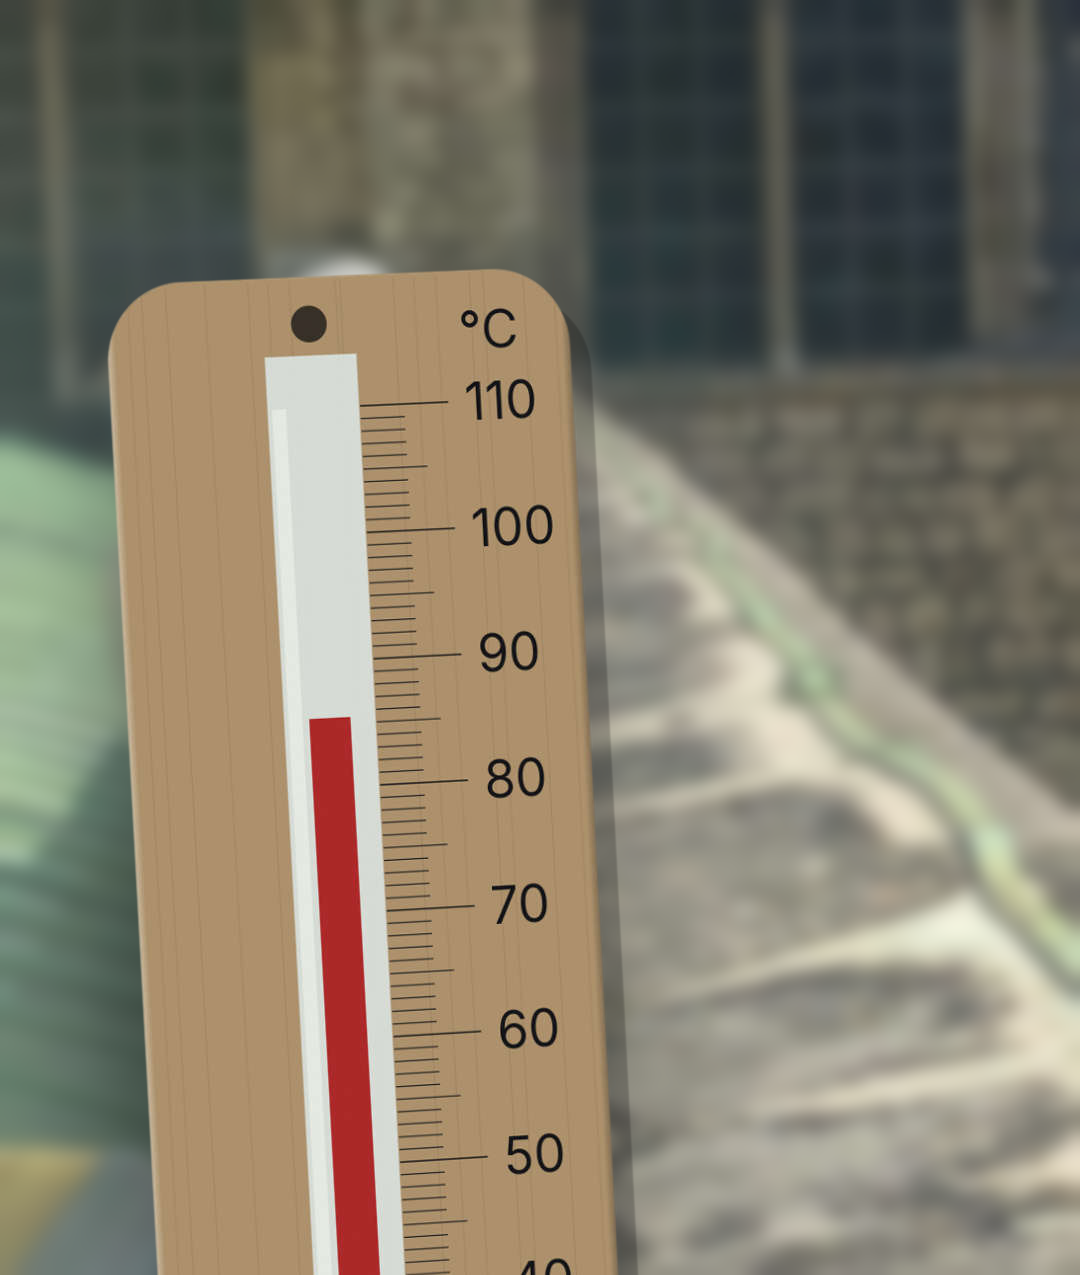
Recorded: 85.5 (°C)
